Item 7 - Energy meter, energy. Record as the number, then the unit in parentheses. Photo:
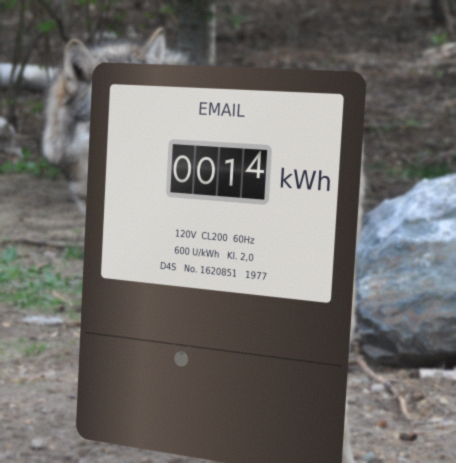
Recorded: 14 (kWh)
